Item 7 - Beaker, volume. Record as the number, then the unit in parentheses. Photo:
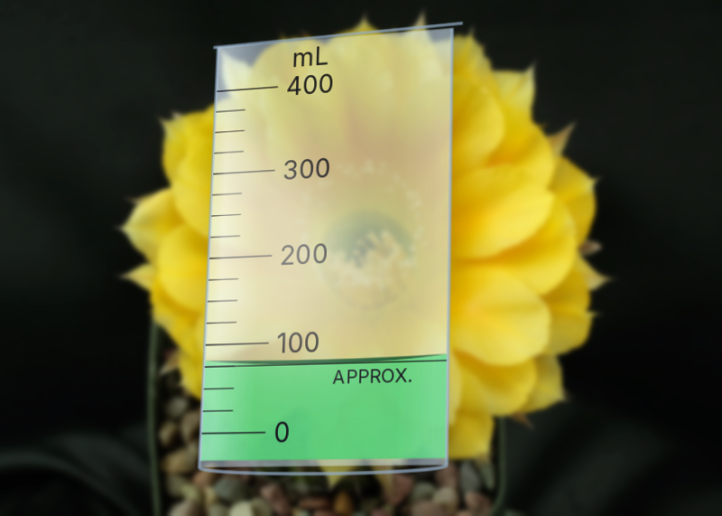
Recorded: 75 (mL)
